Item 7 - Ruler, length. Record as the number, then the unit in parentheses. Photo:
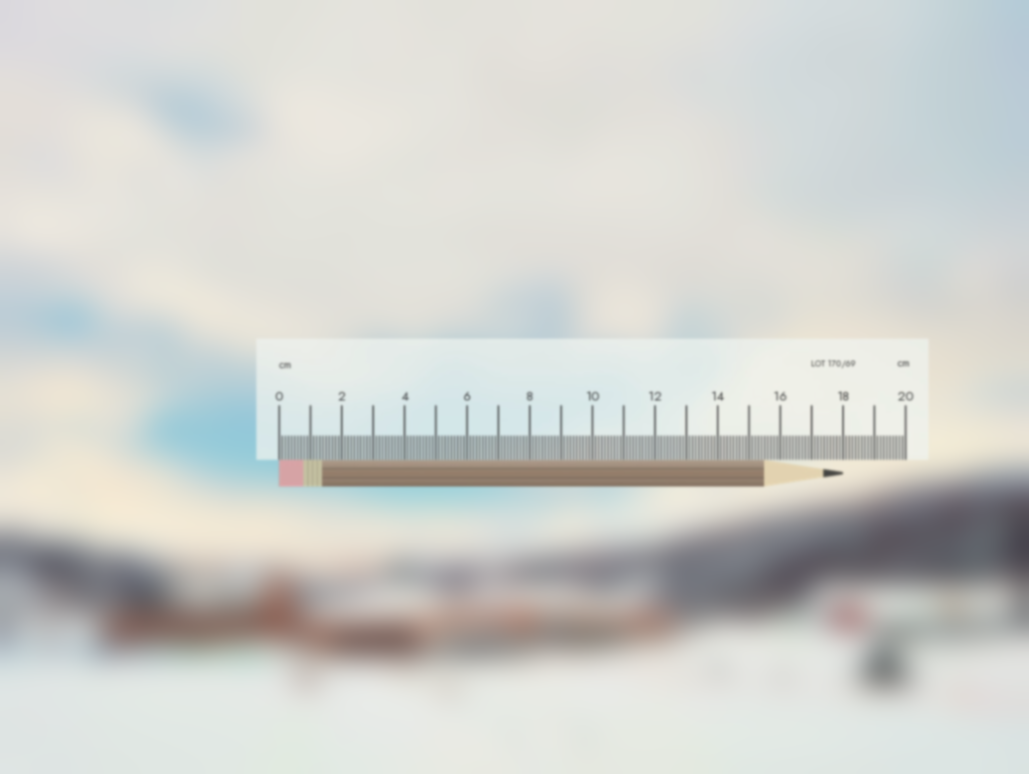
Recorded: 18 (cm)
